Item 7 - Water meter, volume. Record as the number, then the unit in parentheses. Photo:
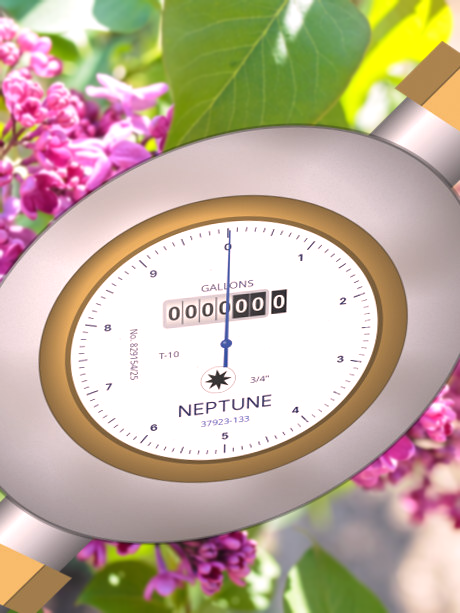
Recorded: 0.0 (gal)
